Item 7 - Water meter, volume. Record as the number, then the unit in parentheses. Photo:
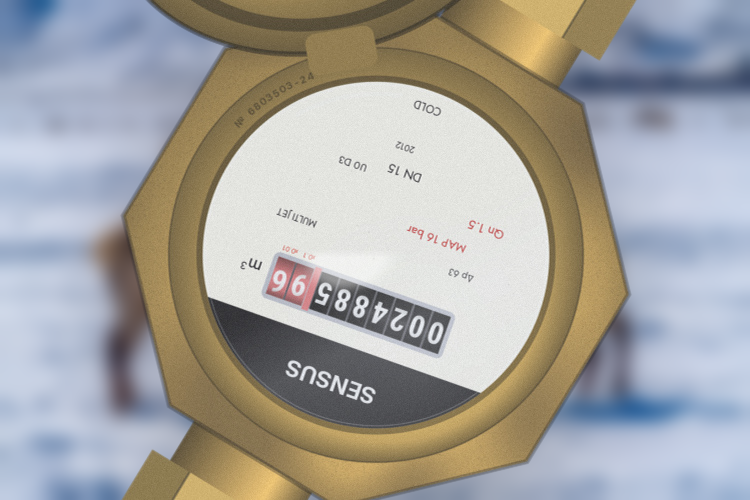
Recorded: 24885.96 (m³)
